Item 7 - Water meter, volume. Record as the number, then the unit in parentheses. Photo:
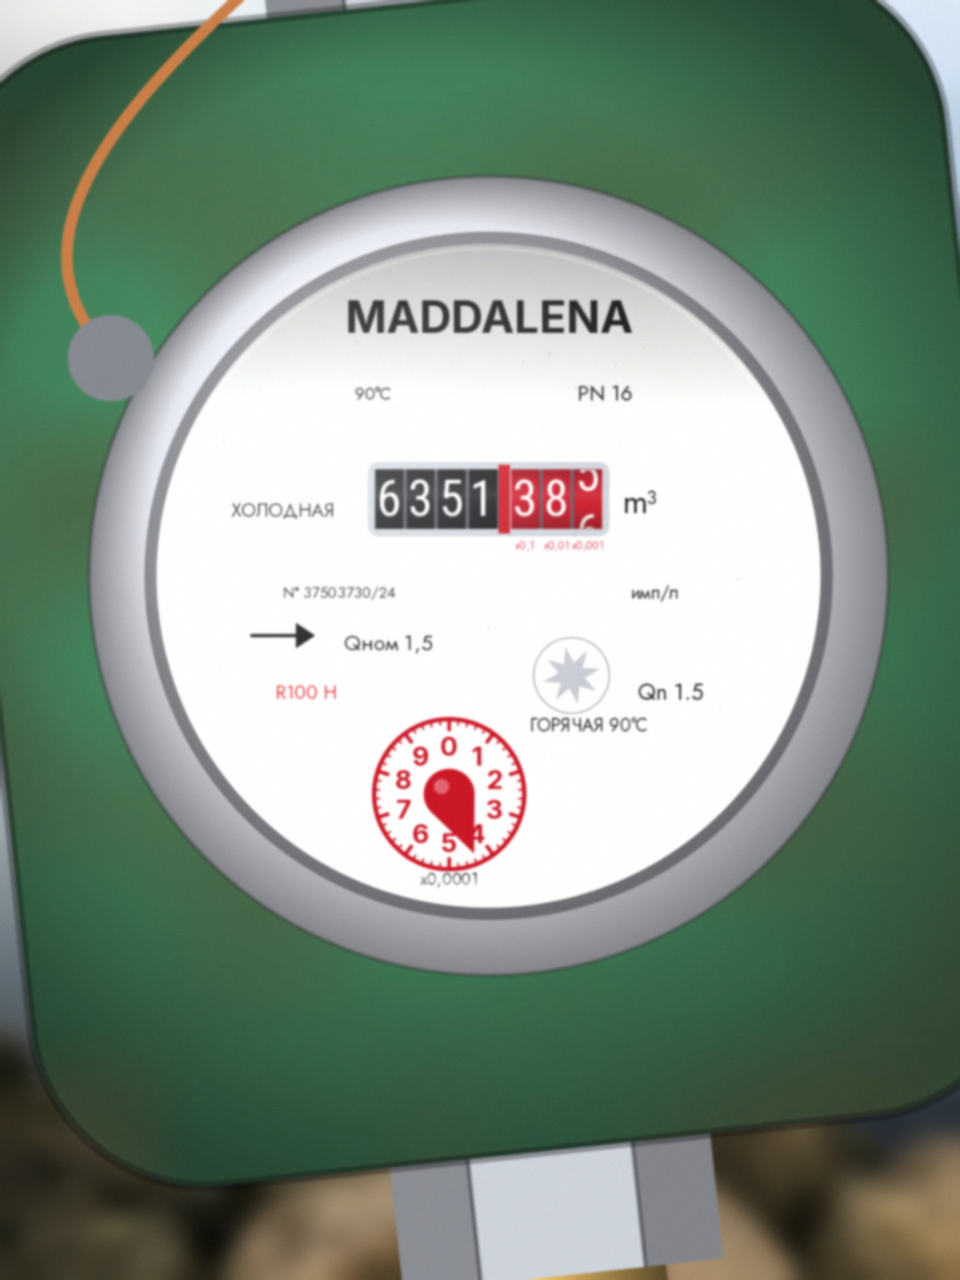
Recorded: 6351.3854 (m³)
